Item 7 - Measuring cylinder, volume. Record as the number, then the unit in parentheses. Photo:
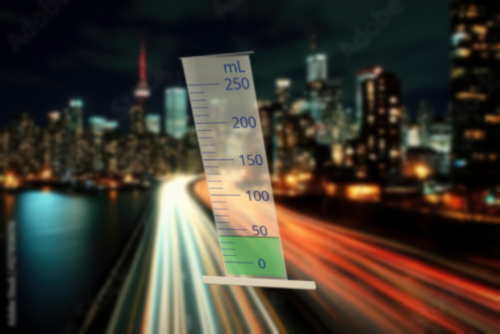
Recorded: 40 (mL)
